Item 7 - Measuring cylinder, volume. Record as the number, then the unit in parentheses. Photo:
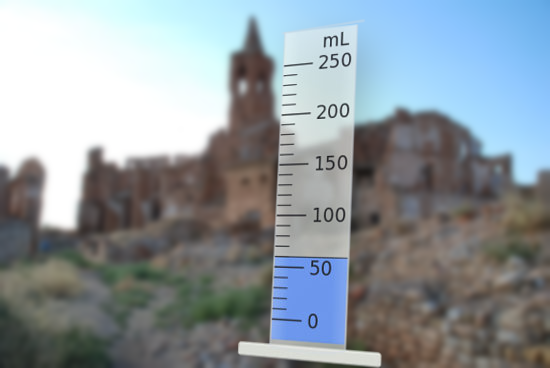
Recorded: 60 (mL)
